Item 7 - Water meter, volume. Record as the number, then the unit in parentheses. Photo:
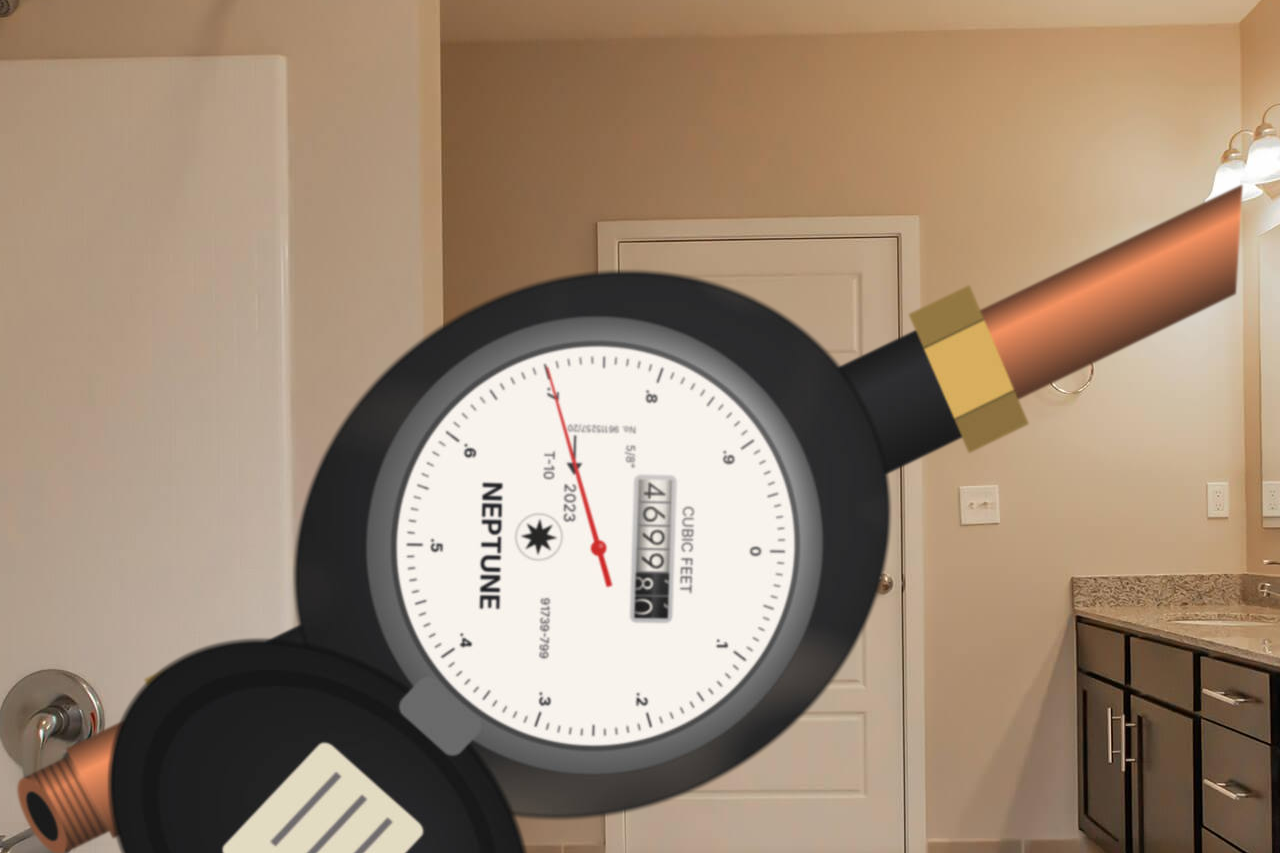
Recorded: 469979.70 (ft³)
